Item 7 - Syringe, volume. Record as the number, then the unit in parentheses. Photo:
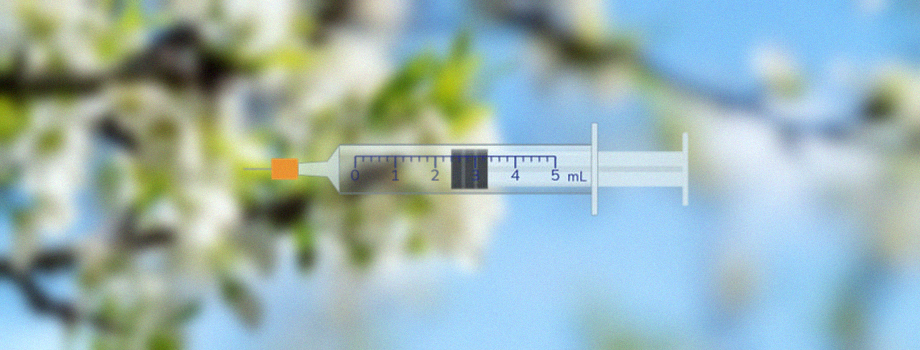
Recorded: 2.4 (mL)
